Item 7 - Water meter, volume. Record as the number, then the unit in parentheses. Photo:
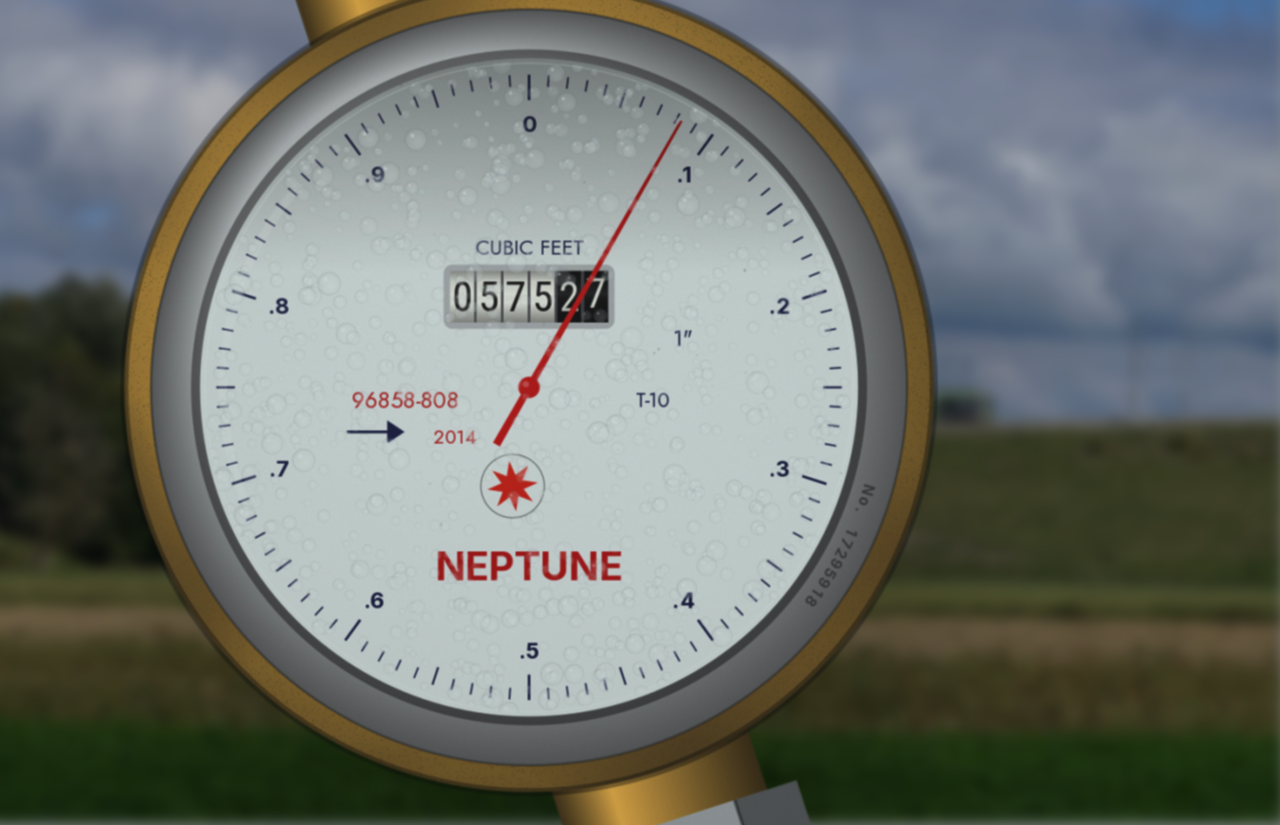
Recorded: 57527.08 (ft³)
